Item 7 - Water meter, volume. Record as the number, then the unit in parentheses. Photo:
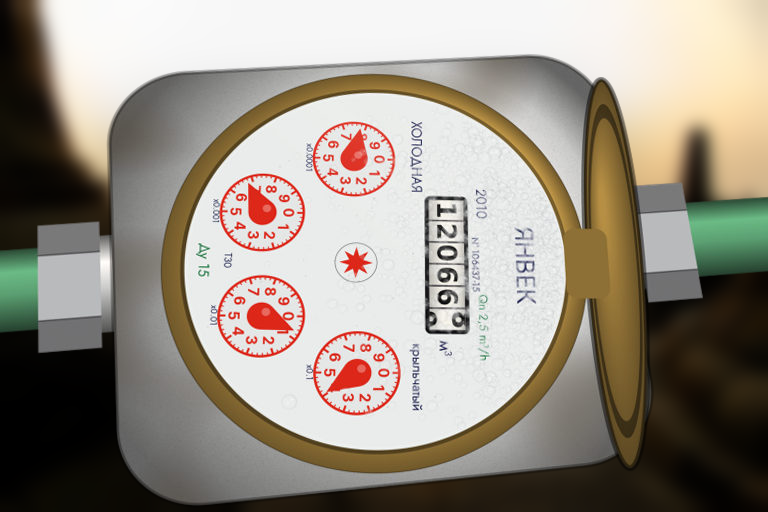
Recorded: 120668.4067 (m³)
